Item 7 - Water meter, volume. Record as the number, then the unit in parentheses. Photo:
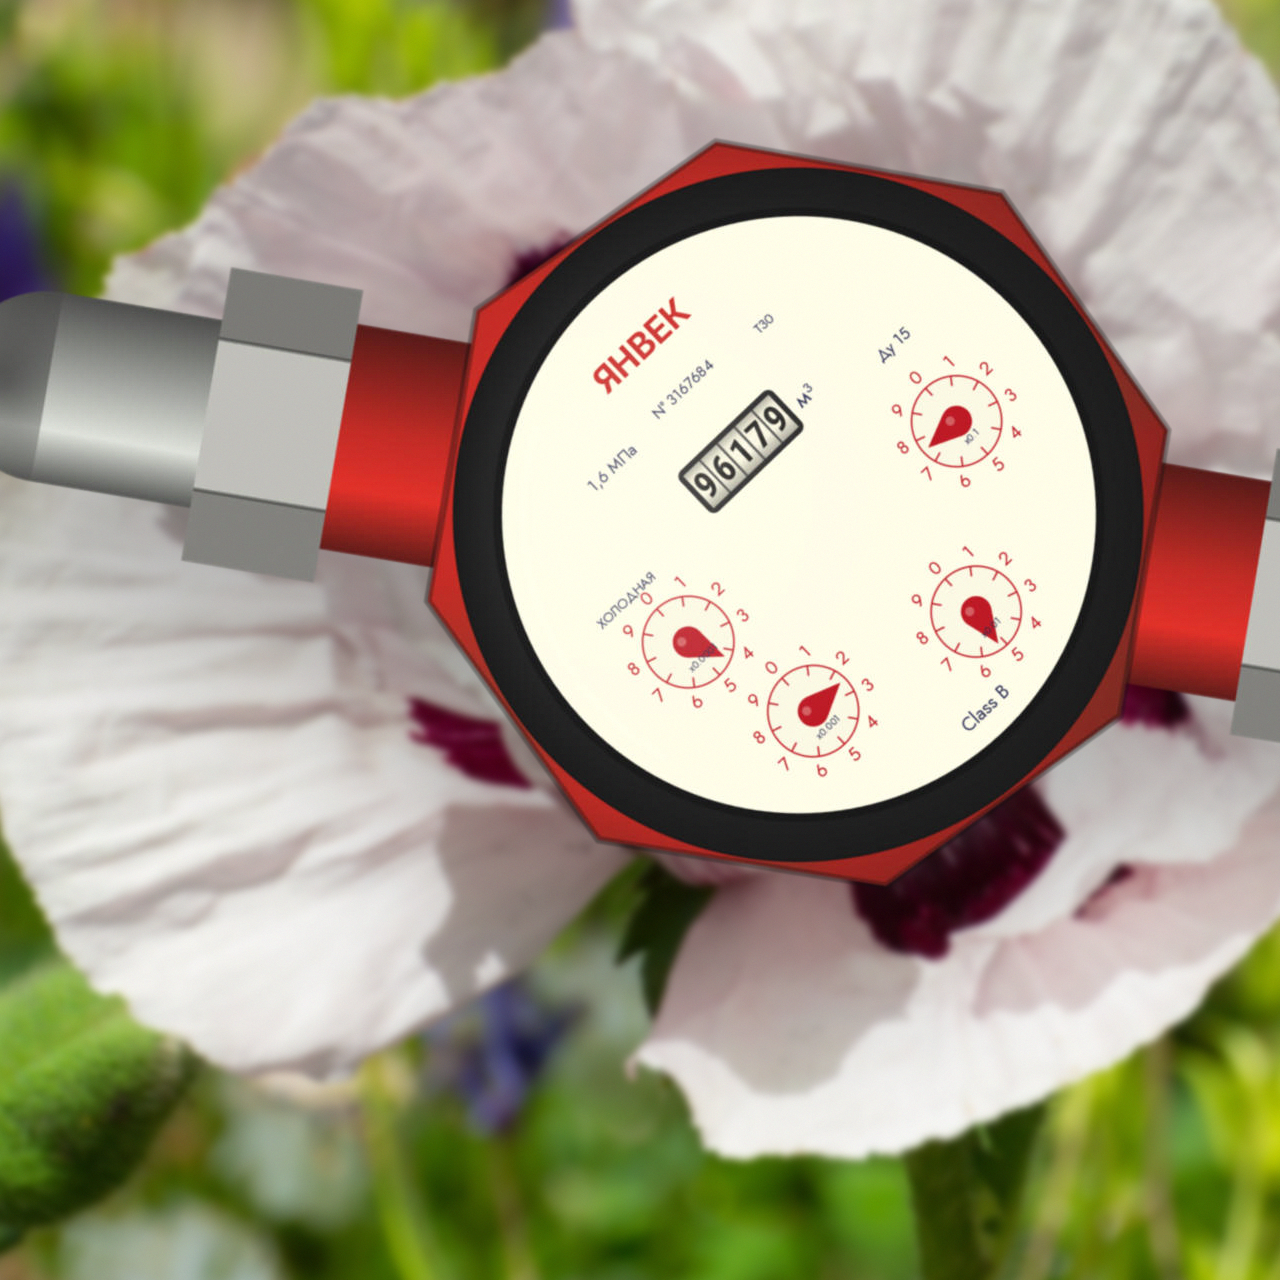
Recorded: 96179.7524 (m³)
